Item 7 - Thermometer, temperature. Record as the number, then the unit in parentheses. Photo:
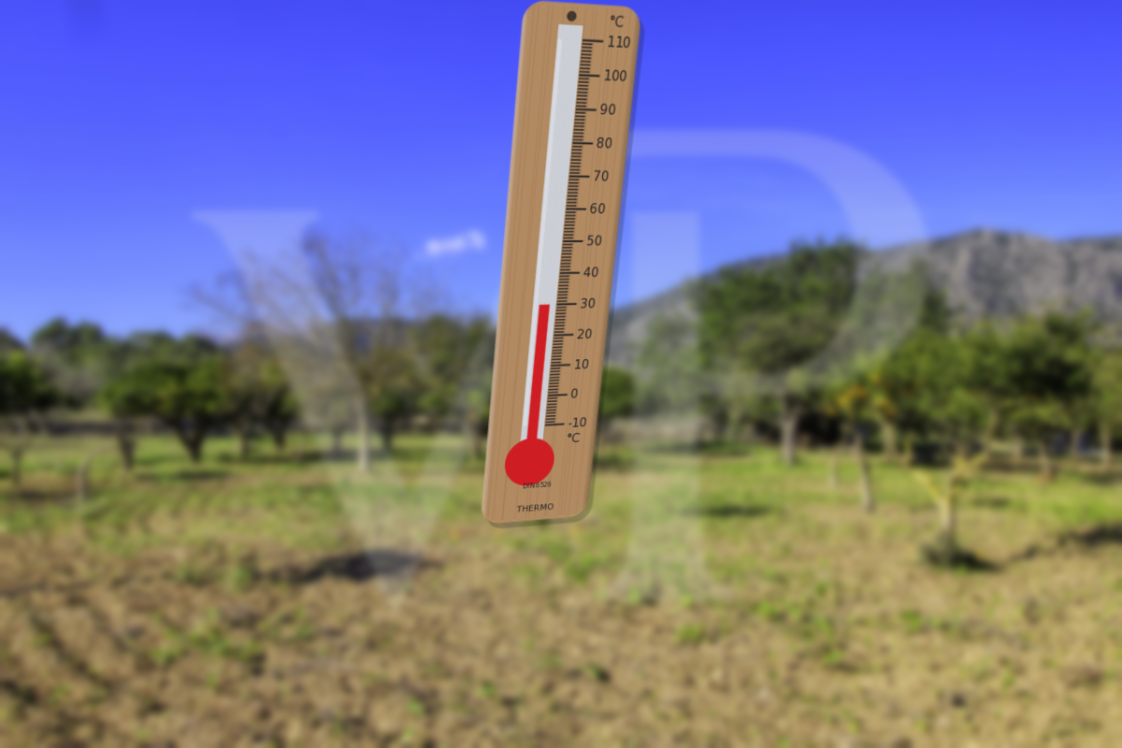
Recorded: 30 (°C)
